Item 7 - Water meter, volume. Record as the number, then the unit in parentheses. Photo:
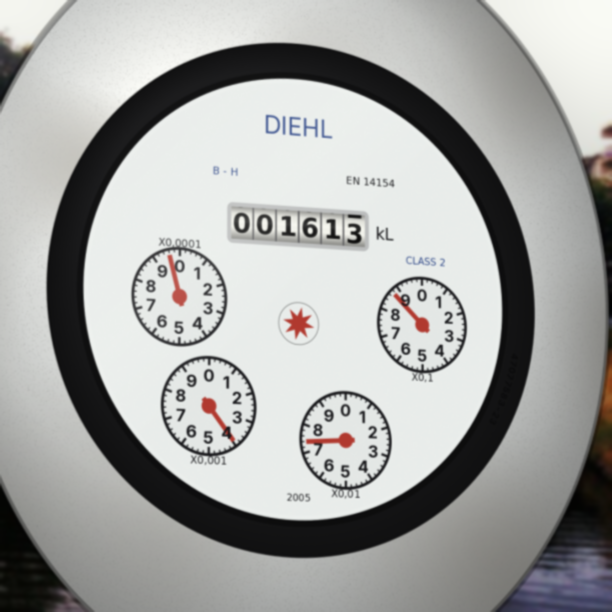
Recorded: 1612.8739 (kL)
